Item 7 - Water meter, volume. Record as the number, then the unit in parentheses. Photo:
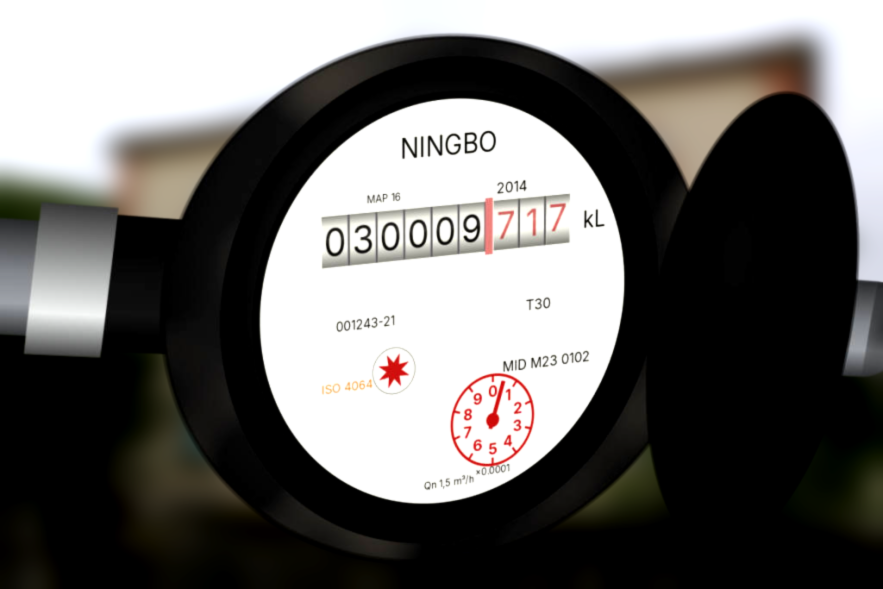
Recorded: 30009.7170 (kL)
